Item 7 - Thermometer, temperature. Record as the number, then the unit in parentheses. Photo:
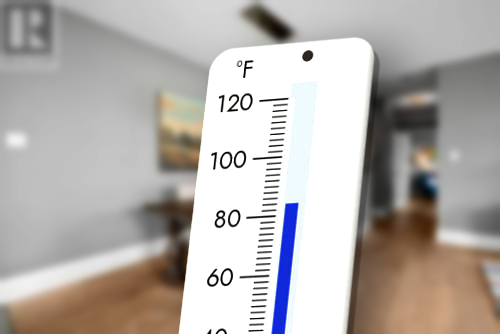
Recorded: 84 (°F)
